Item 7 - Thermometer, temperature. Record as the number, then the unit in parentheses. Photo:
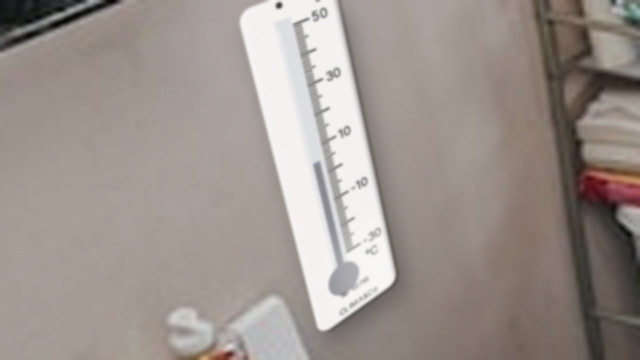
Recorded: 5 (°C)
